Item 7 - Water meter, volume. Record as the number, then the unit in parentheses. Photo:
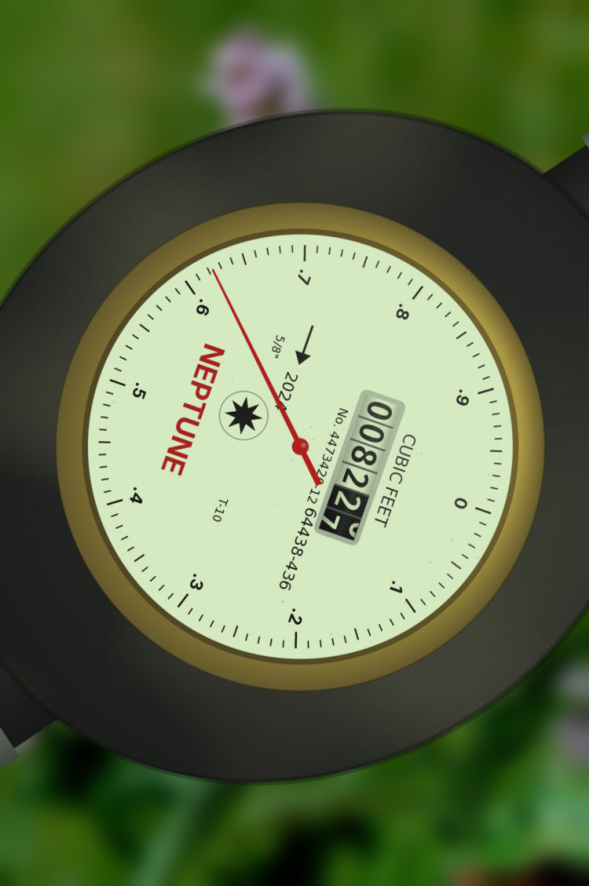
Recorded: 8226.62 (ft³)
